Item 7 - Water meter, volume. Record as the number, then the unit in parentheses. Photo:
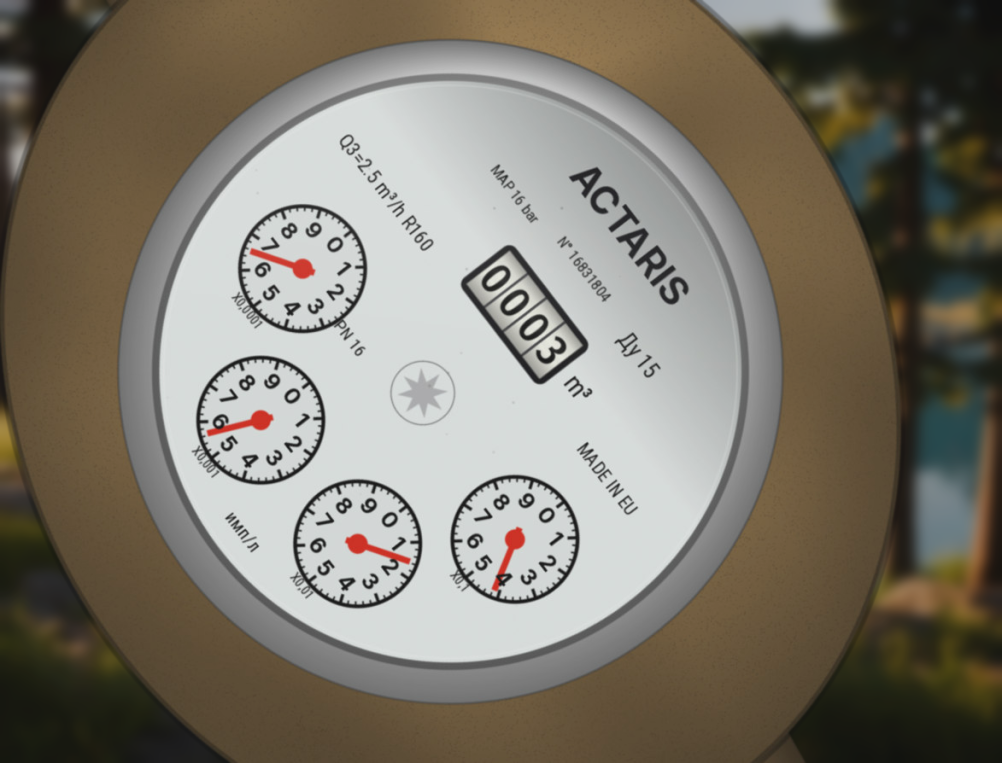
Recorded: 3.4156 (m³)
